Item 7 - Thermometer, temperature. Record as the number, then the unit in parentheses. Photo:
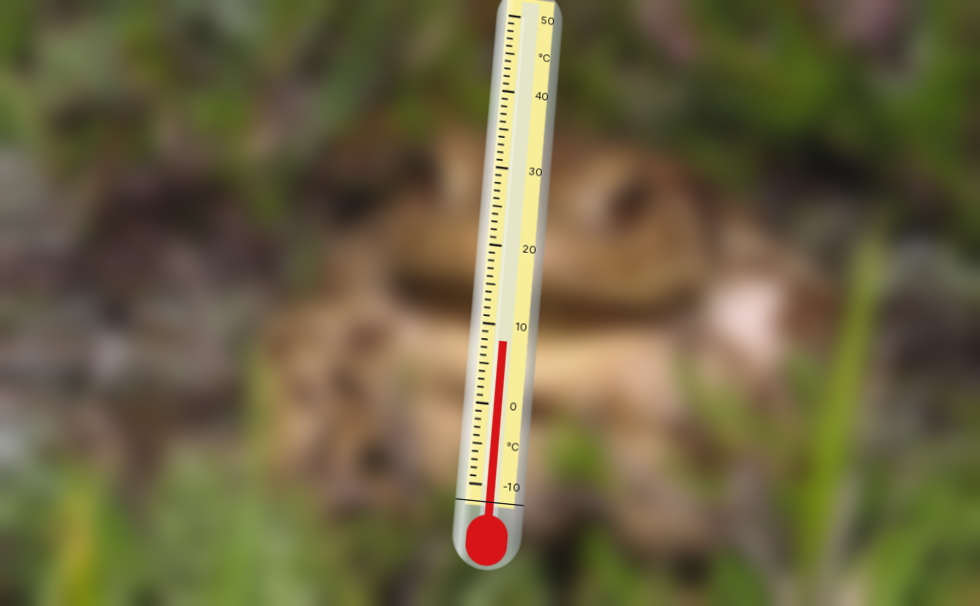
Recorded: 8 (°C)
